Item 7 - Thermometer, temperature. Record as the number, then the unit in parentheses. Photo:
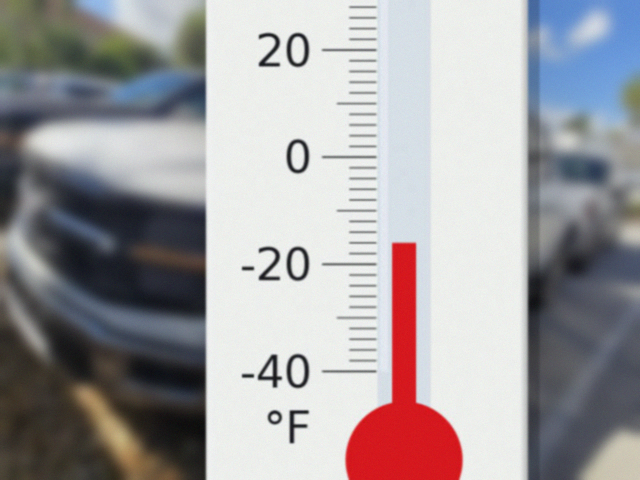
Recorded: -16 (°F)
